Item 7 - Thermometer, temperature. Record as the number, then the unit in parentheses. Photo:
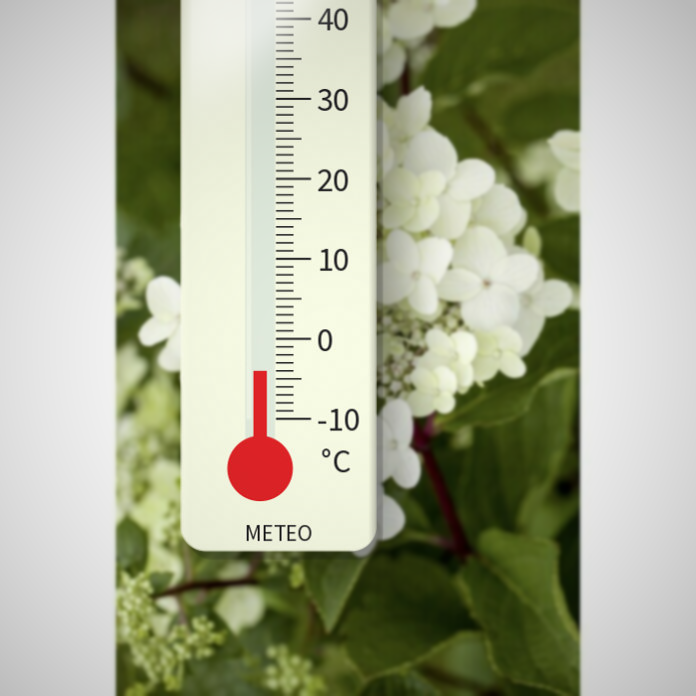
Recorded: -4 (°C)
